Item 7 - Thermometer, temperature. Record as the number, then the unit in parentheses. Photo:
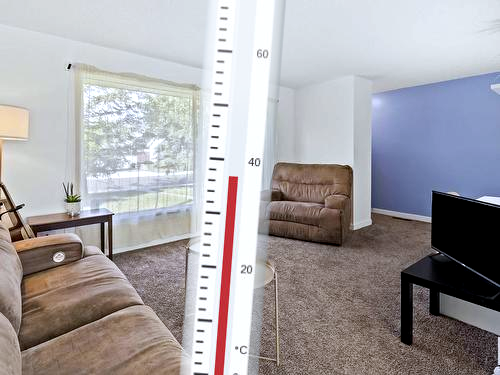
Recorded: 37 (°C)
